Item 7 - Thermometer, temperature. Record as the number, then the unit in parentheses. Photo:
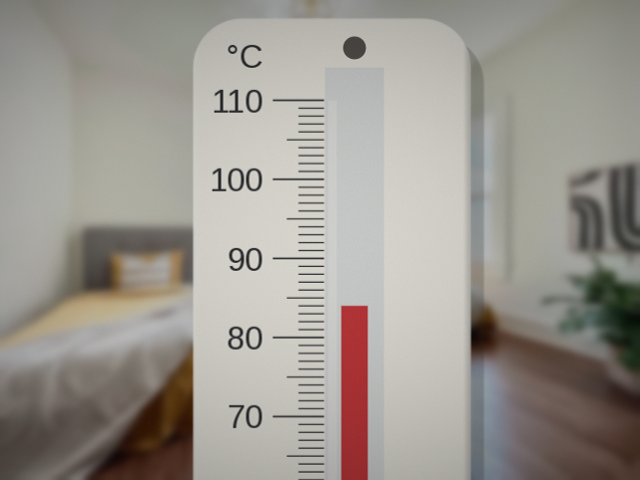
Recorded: 84 (°C)
